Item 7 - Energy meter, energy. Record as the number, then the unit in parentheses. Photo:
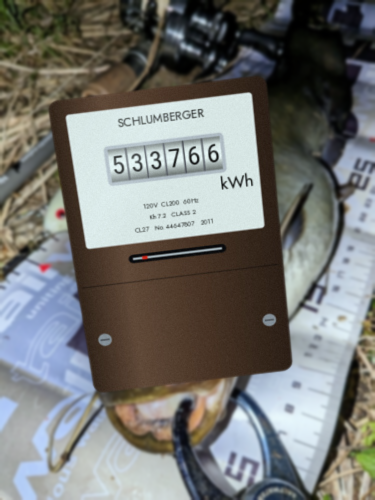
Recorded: 533766 (kWh)
